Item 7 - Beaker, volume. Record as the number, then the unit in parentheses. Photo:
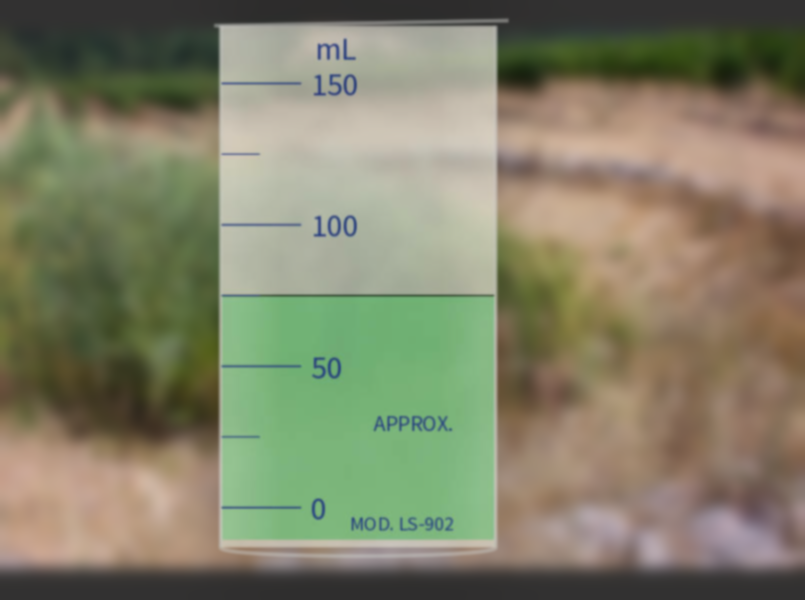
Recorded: 75 (mL)
